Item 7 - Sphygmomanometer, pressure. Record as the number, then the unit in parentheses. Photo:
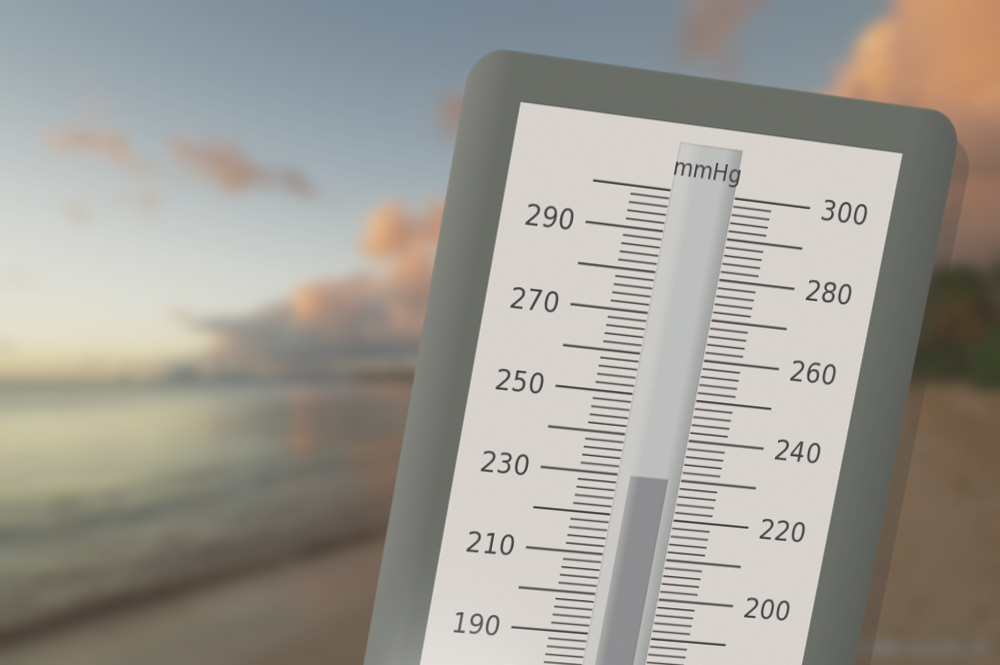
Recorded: 230 (mmHg)
